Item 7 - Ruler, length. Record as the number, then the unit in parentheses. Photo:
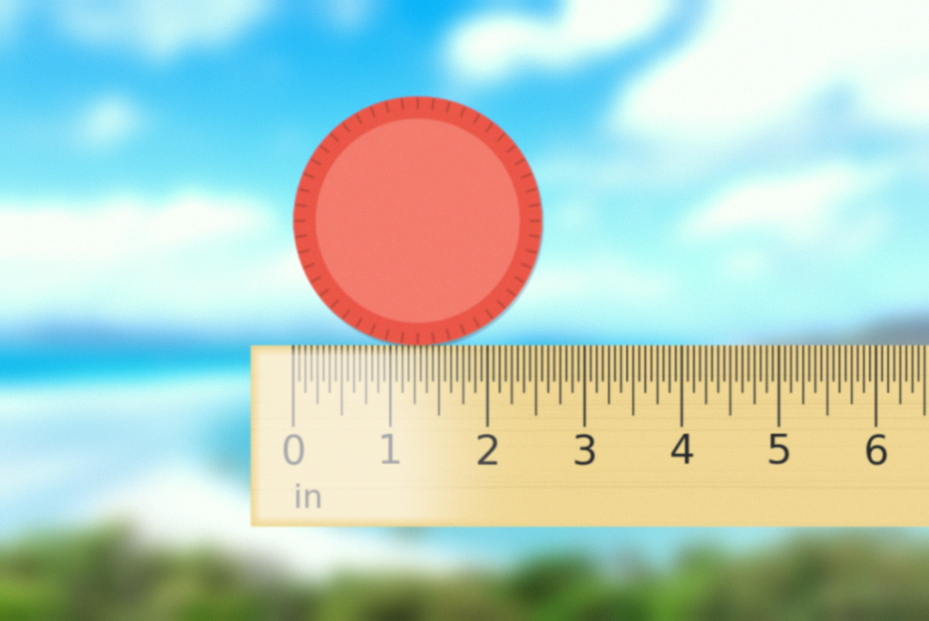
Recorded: 2.5625 (in)
